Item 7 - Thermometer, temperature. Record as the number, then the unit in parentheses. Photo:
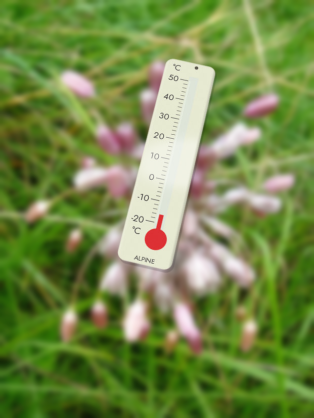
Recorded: -16 (°C)
